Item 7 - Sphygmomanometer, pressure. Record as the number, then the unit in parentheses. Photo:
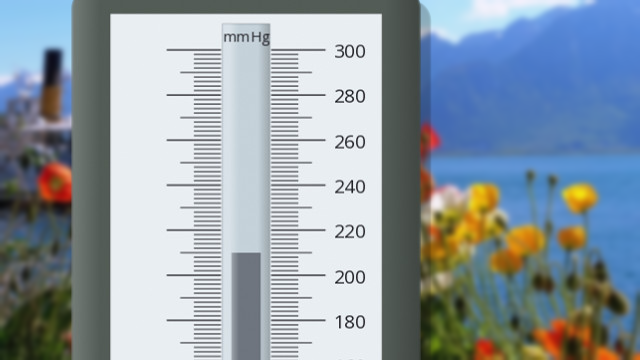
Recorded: 210 (mmHg)
